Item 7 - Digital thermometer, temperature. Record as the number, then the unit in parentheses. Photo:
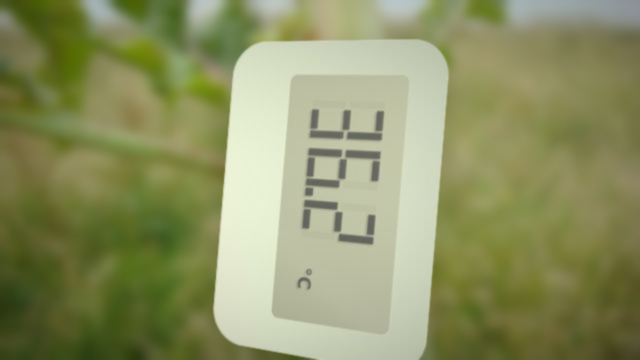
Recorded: 36.2 (°C)
